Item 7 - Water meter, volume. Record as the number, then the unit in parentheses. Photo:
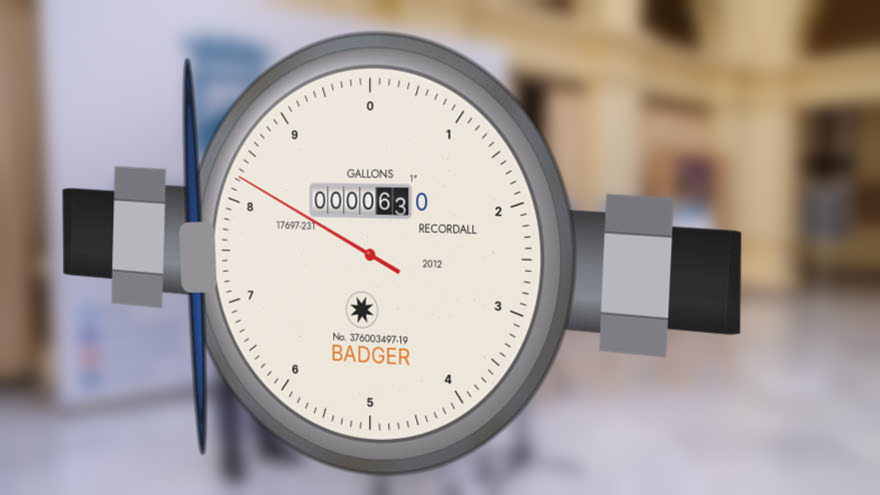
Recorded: 628.2 (gal)
